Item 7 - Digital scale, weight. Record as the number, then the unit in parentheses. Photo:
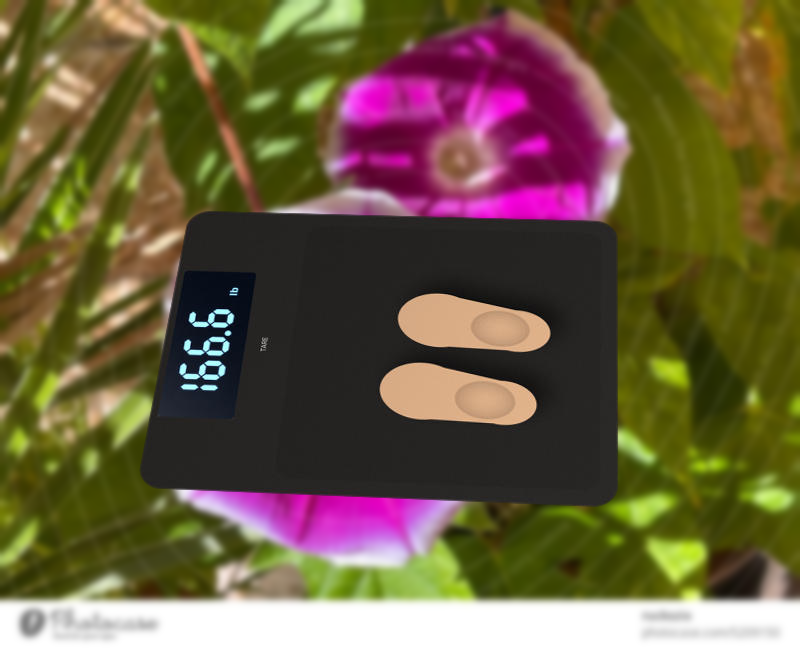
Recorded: 166.6 (lb)
